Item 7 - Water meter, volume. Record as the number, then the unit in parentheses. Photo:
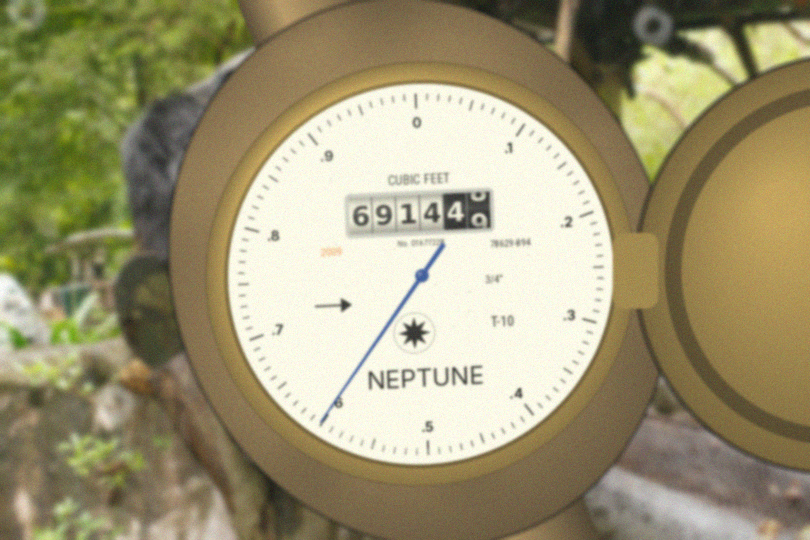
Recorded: 691448.60 (ft³)
